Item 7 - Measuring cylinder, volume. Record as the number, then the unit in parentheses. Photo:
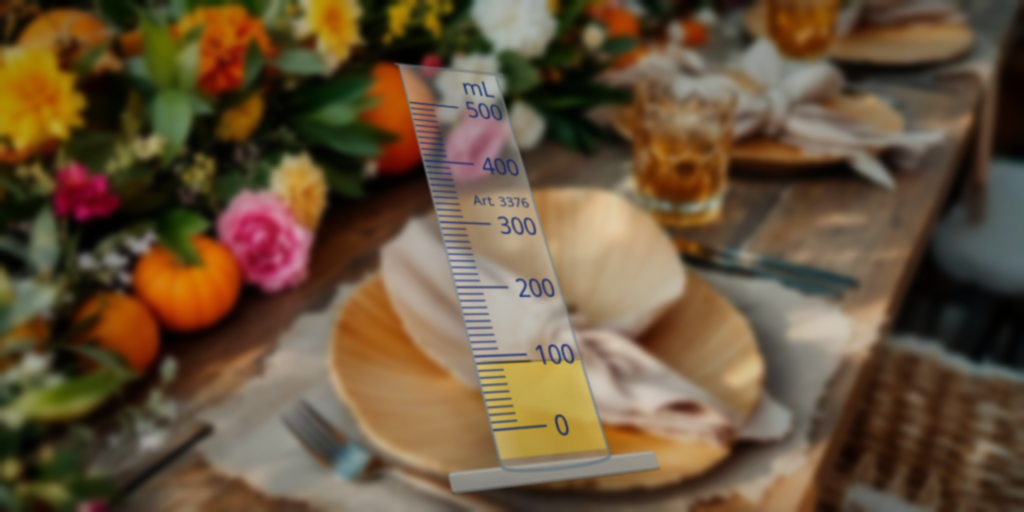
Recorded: 90 (mL)
